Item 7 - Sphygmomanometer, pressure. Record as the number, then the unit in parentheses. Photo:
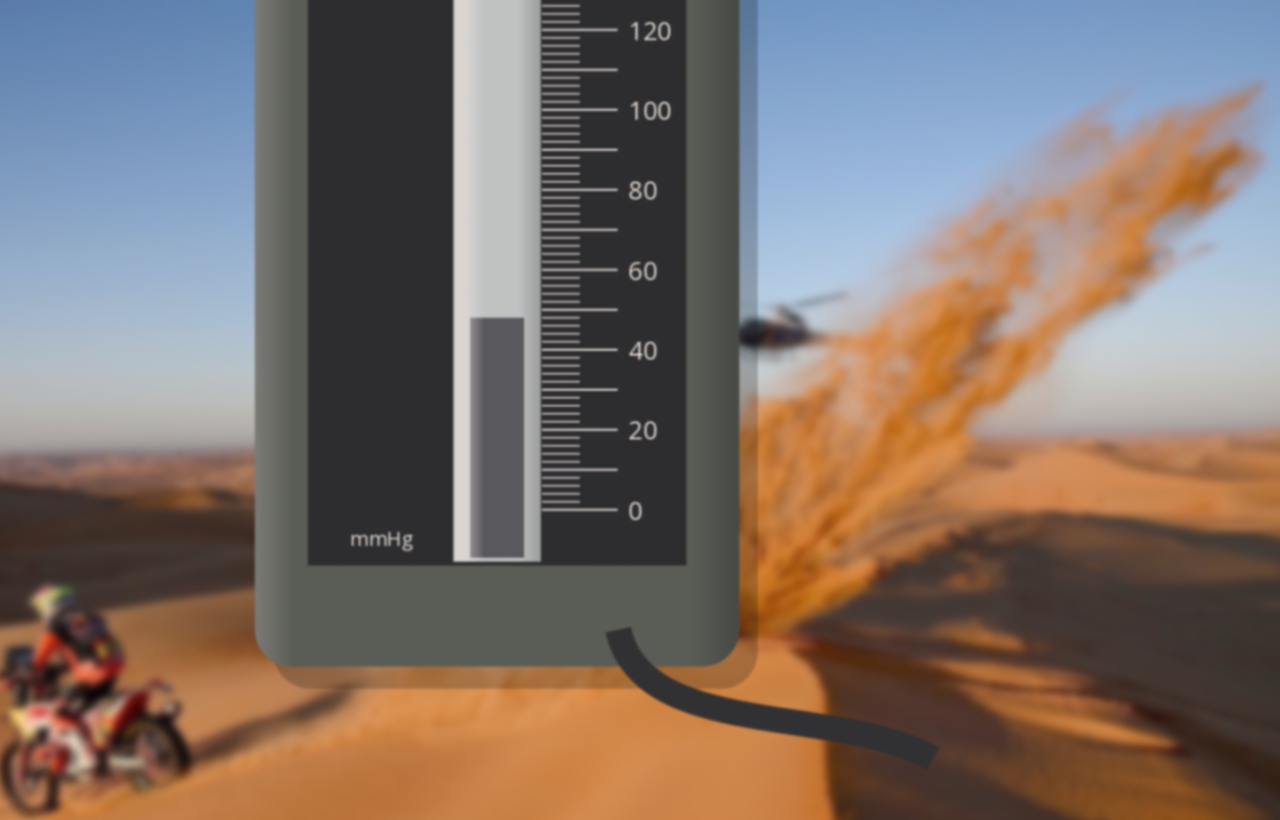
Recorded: 48 (mmHg)
